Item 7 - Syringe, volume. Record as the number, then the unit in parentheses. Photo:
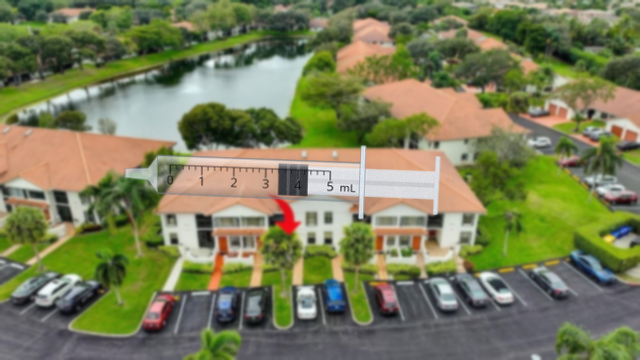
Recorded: 3.4 (mL)
